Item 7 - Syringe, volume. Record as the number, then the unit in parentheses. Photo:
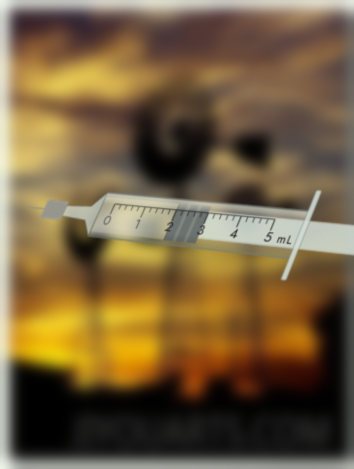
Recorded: 2 (mL)
